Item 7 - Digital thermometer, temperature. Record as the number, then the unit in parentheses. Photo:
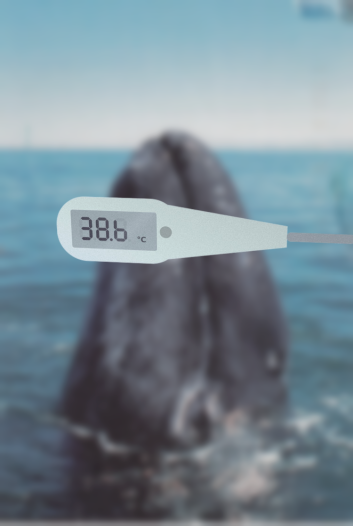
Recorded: 38.6 (°C)
